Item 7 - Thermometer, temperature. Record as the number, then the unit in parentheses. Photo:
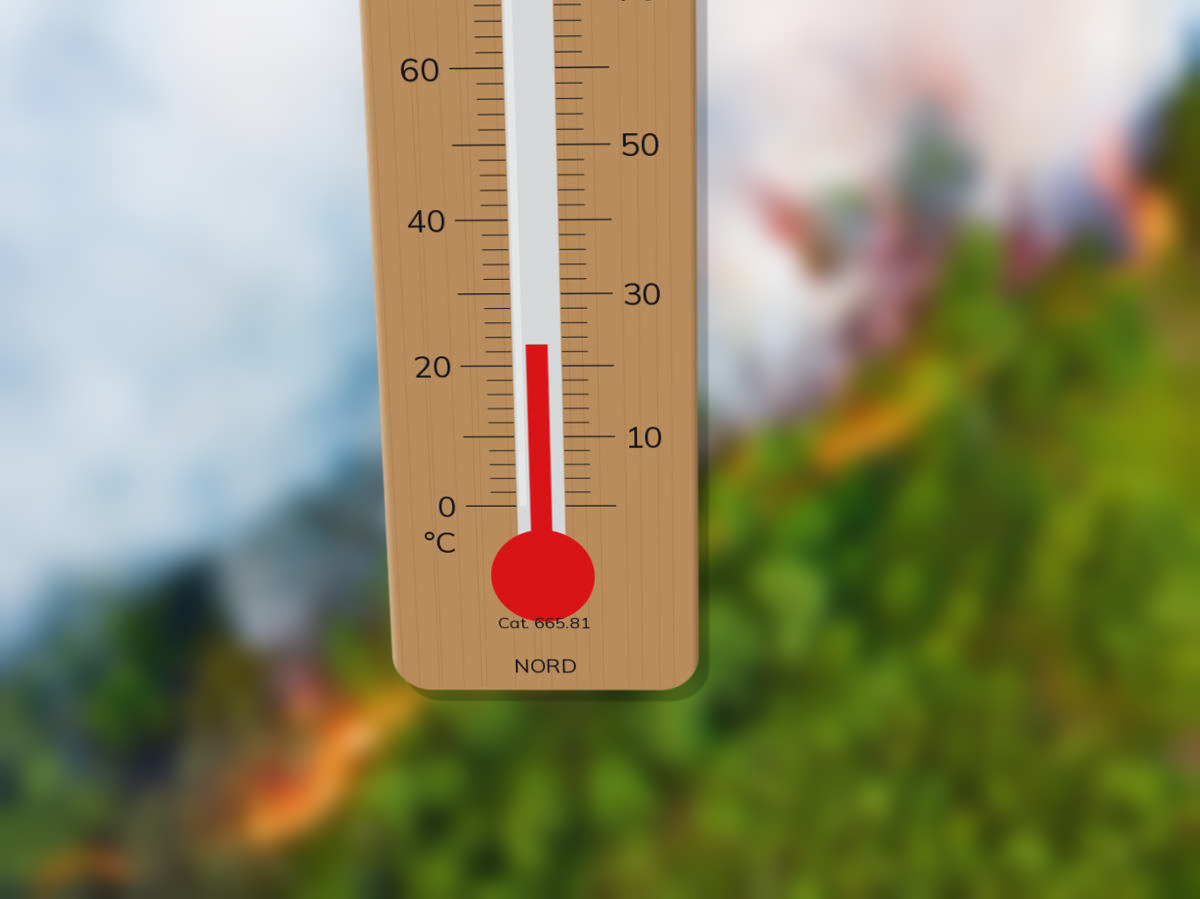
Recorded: 23 (°C)
